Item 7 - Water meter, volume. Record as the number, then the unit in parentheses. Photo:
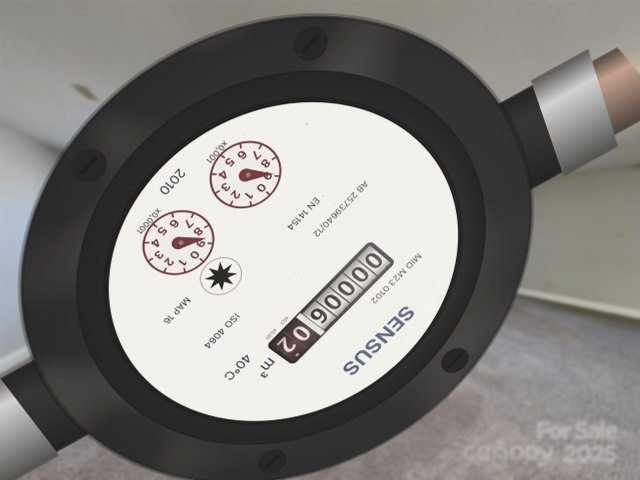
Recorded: 6.0188 (m³)
